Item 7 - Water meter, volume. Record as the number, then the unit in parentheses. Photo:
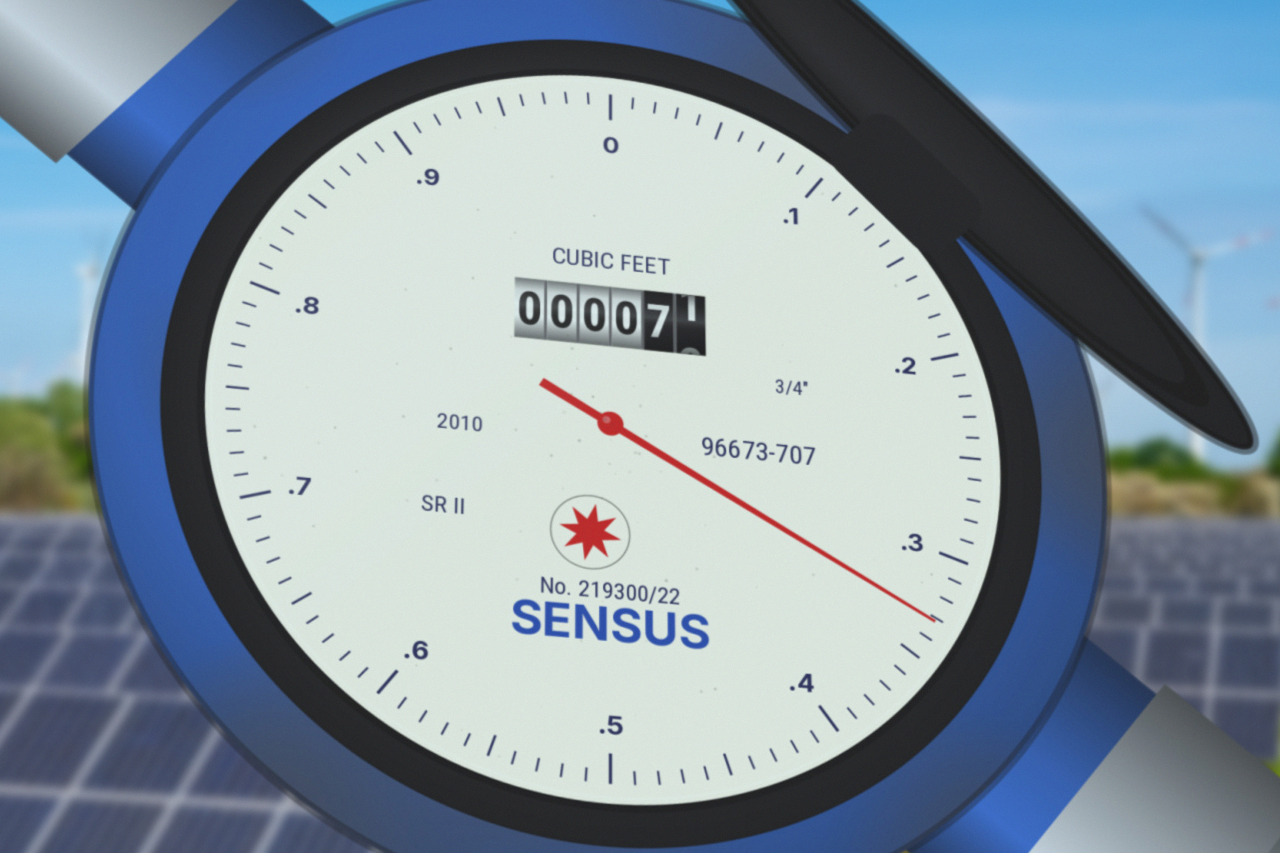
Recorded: 71.33 (ft³)
